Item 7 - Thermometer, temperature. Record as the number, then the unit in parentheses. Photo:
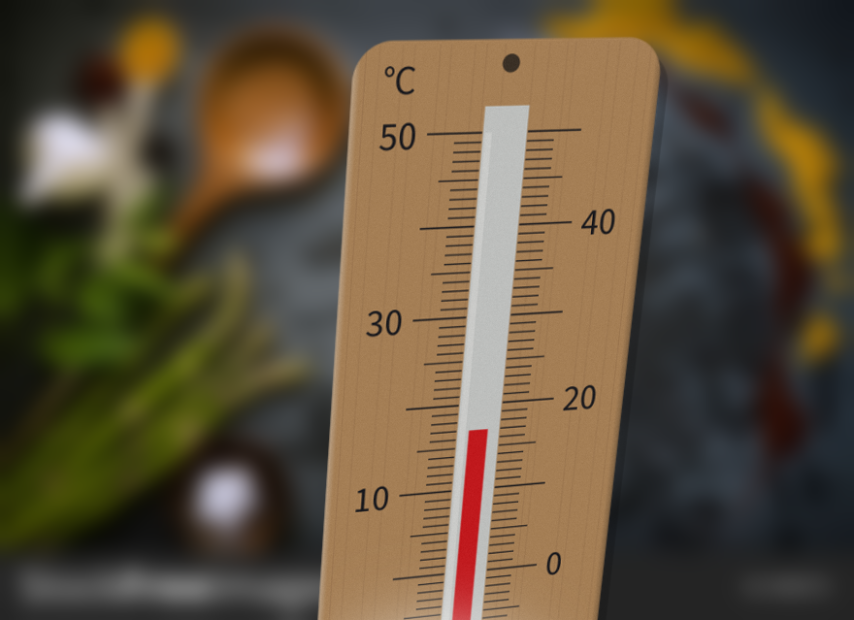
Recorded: 17 (°C)
